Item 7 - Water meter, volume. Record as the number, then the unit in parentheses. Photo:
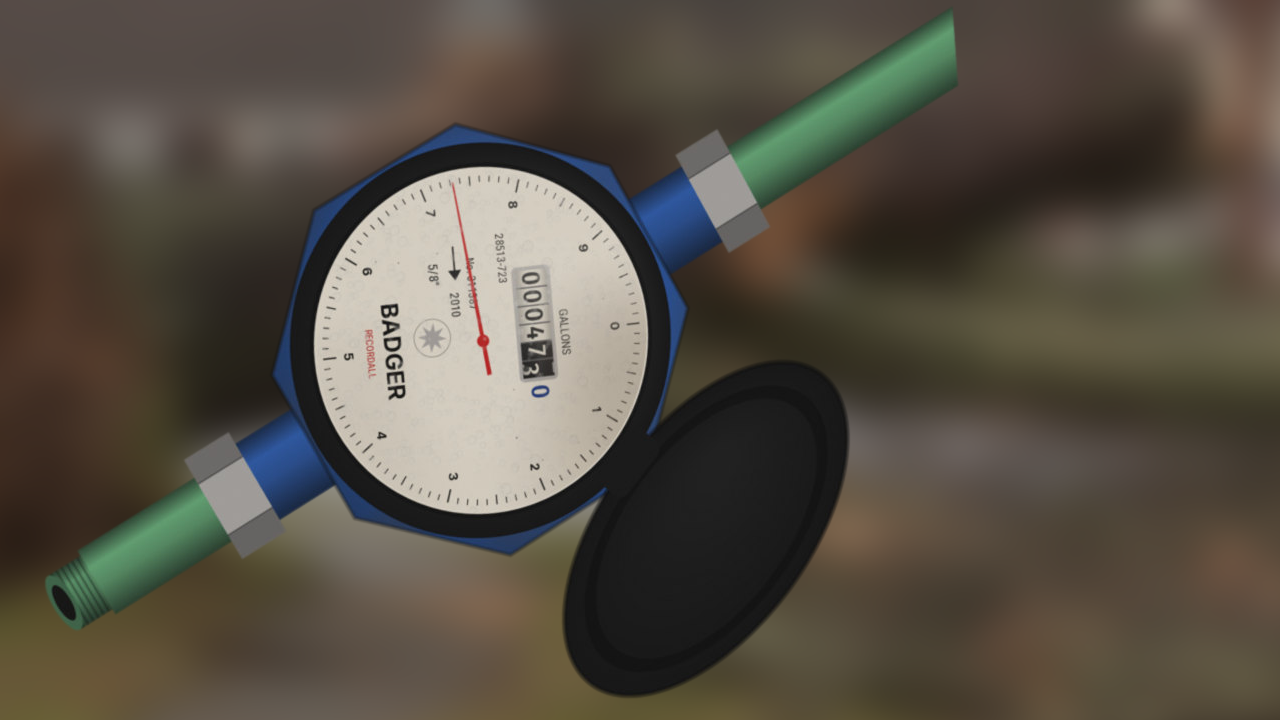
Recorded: 4727.3 (gal)
